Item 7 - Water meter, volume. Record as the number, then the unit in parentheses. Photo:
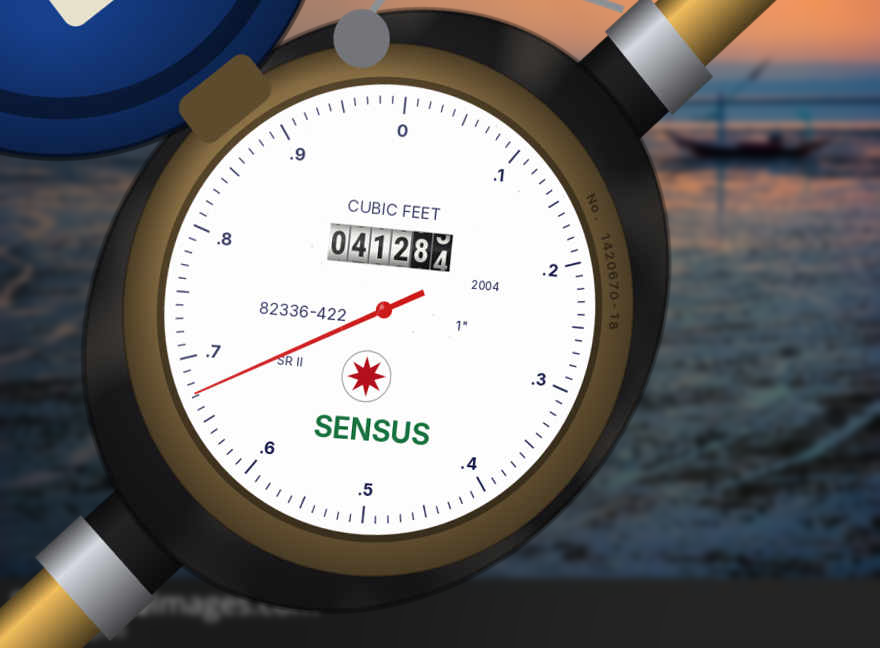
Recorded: 41283.67 (ft³)
